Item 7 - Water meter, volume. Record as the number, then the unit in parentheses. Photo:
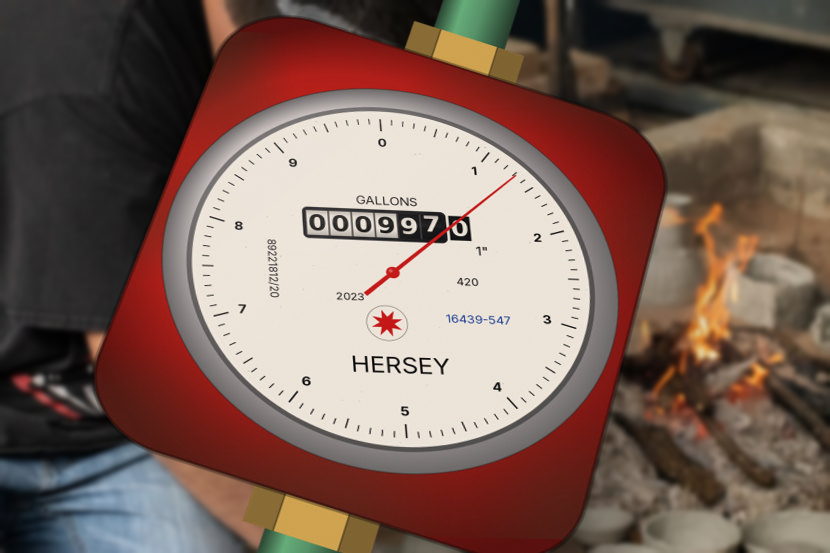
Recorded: 9971.3 (gal)
